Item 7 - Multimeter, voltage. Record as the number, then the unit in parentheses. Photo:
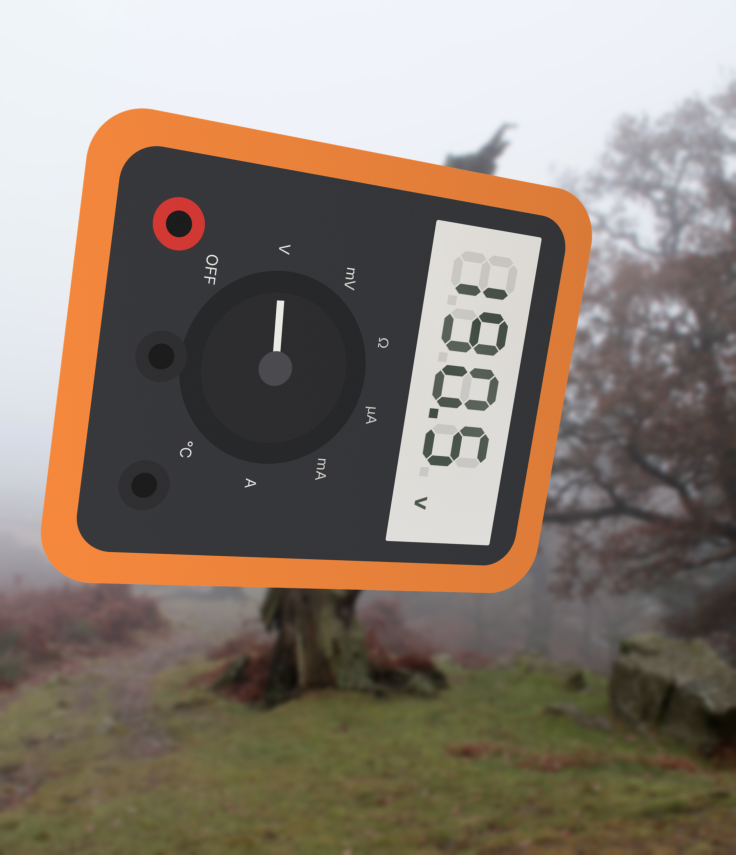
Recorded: 190.5 (V)
